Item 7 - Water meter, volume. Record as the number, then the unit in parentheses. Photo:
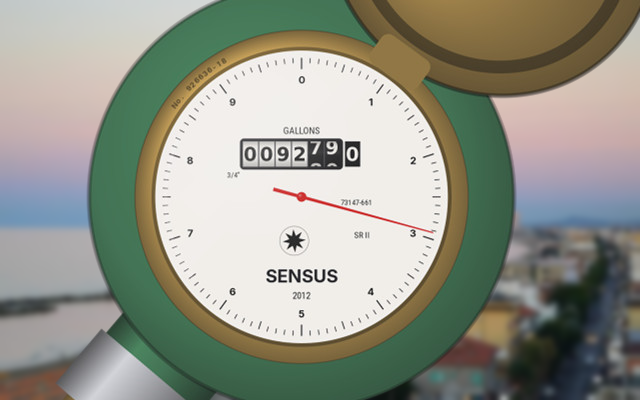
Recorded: 92792.9 (gal)
